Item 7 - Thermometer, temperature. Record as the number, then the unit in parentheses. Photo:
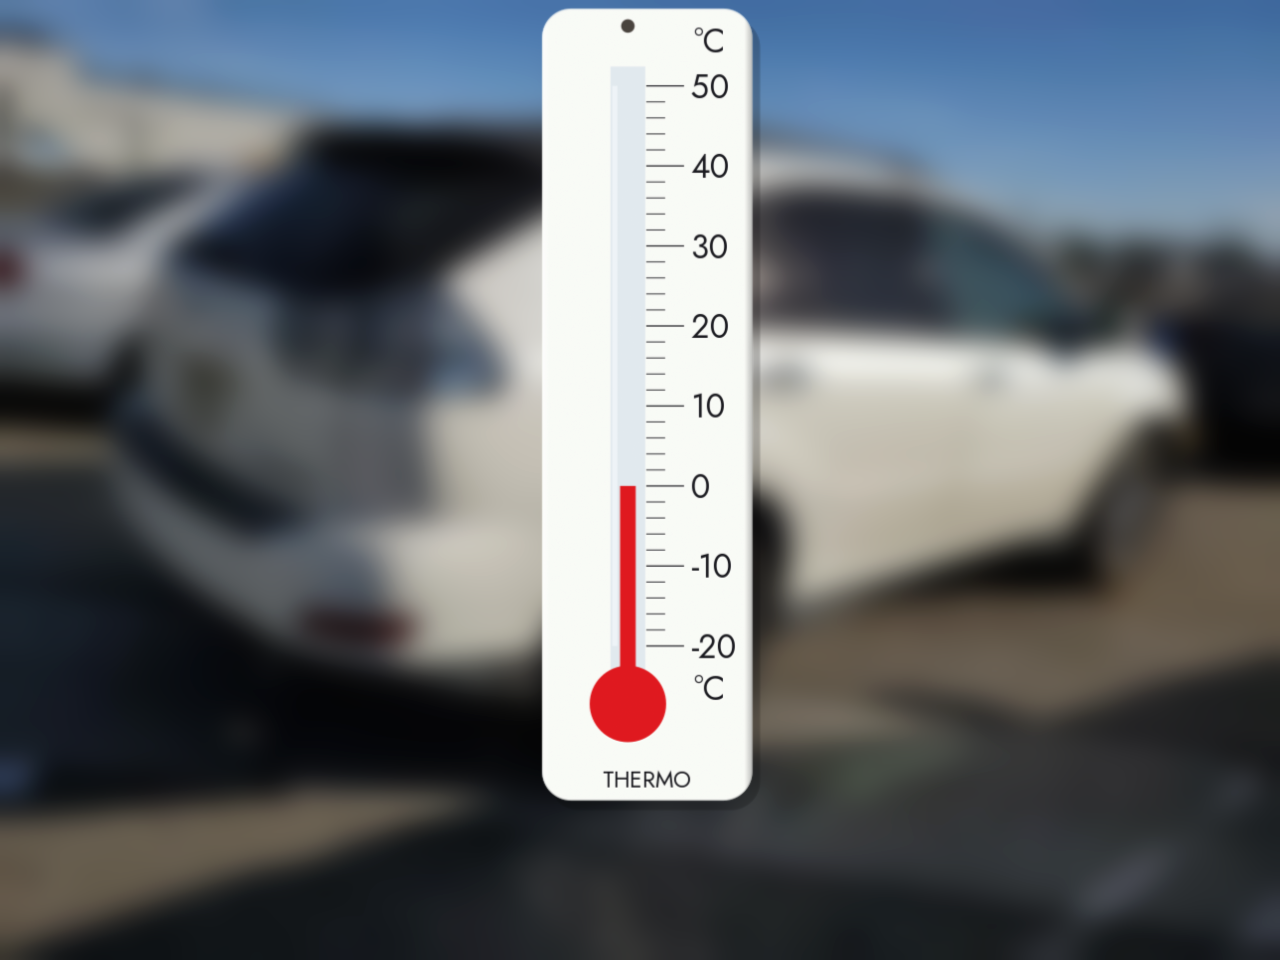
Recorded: 0 (°C)
